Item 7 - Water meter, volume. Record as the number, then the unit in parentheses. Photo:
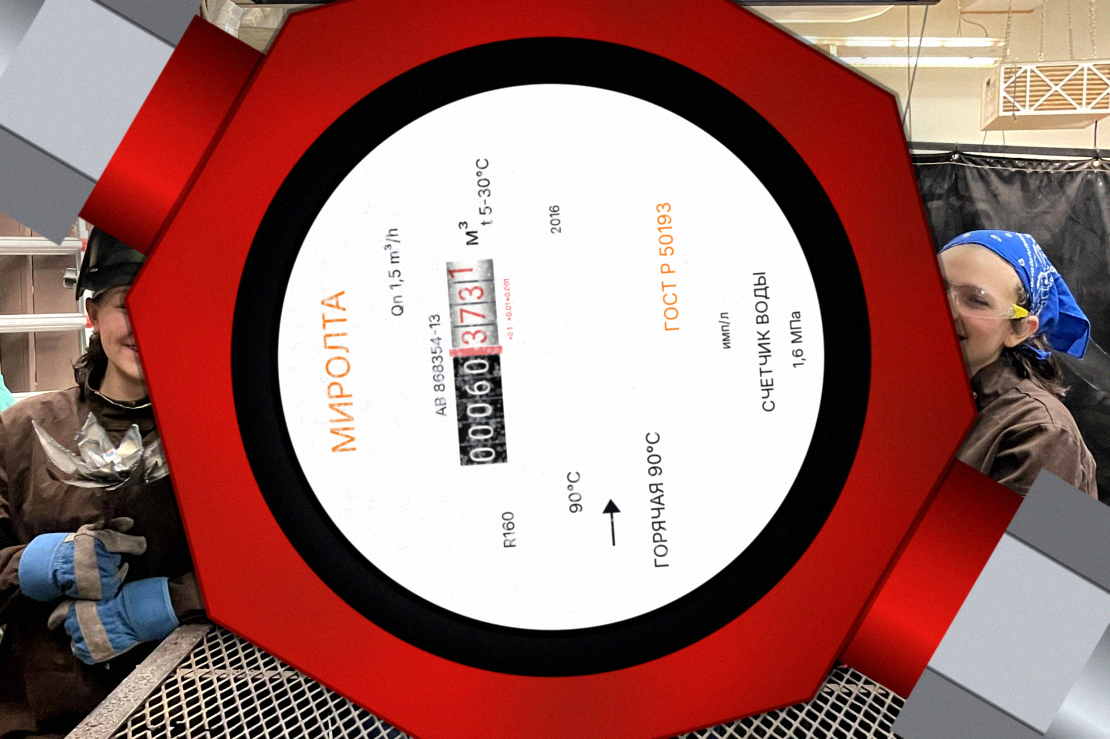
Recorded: 60.3731 (m³)
